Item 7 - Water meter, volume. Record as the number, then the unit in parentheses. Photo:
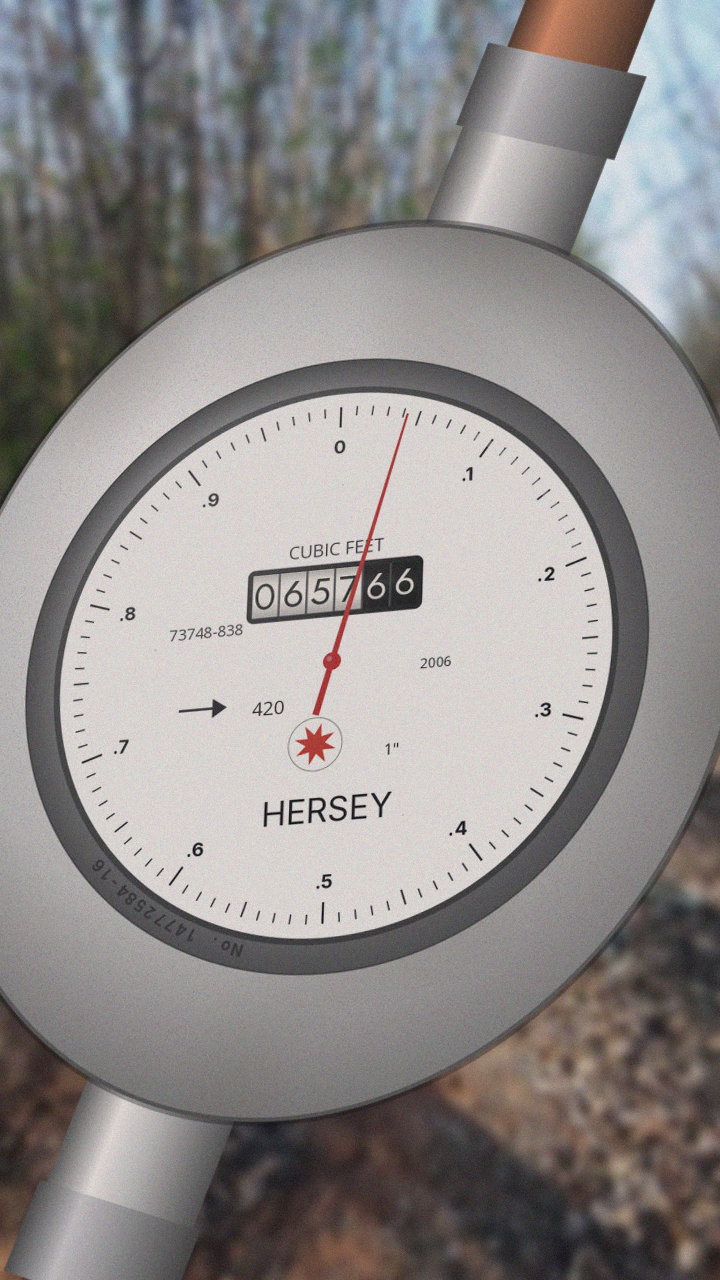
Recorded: 65766.04 (ft³)
